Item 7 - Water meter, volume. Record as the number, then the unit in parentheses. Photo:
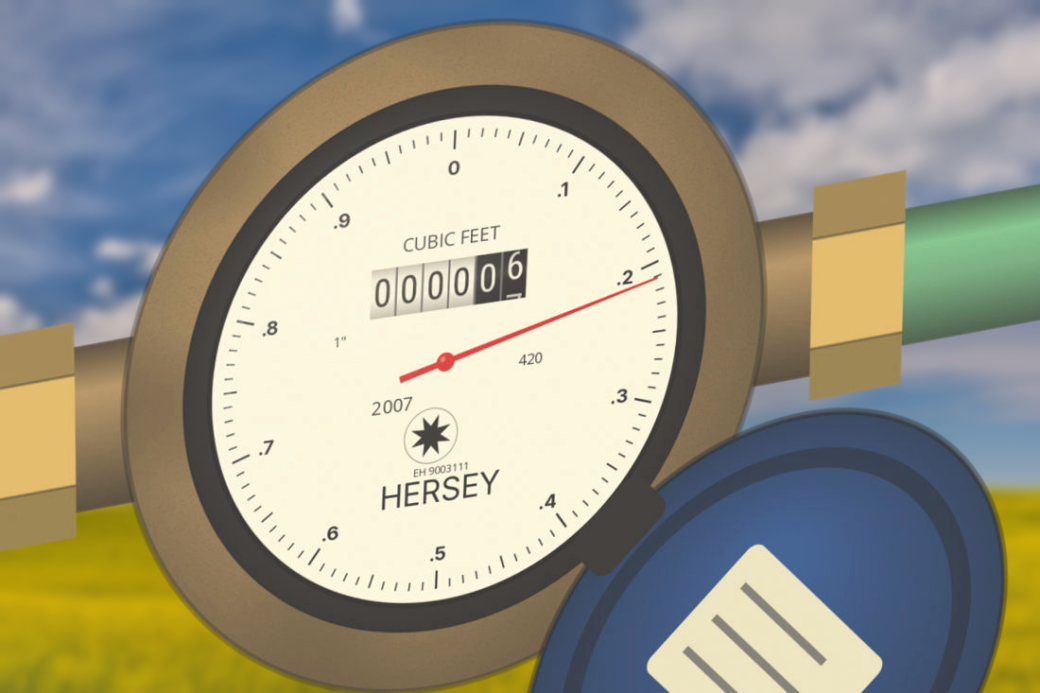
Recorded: 6.21 (ft³)
